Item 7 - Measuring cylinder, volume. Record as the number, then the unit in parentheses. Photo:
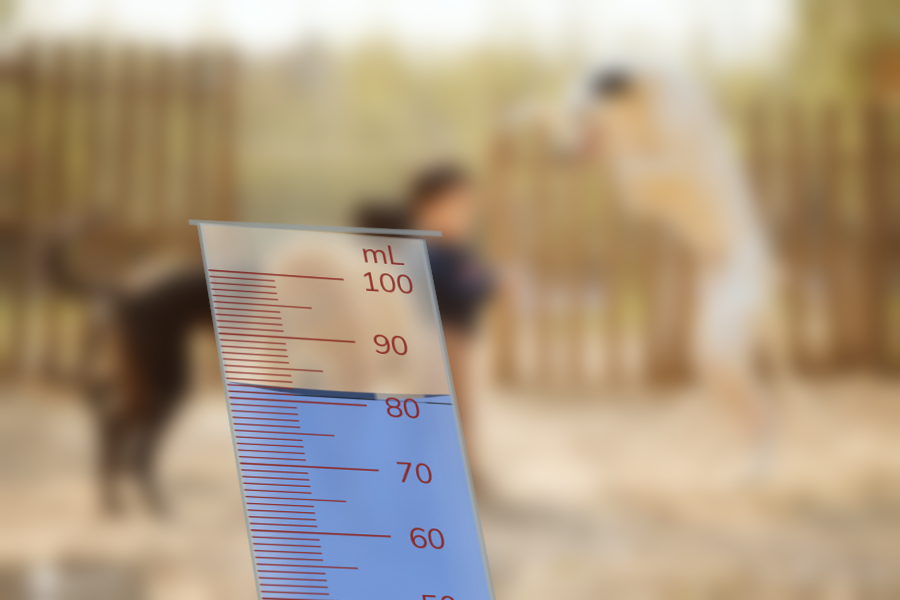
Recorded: 81 (mL)
